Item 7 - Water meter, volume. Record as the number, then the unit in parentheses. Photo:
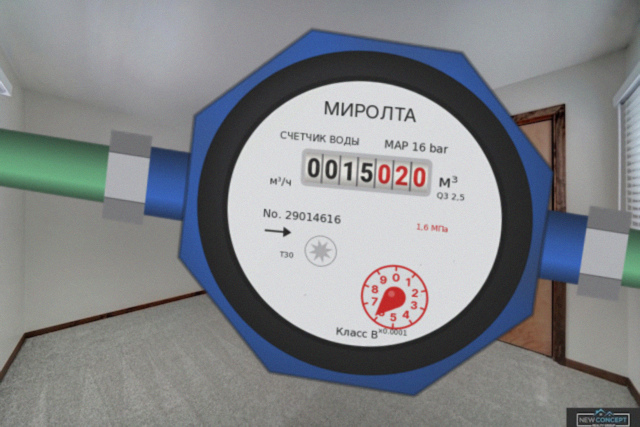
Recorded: 15.0206 (m³)
